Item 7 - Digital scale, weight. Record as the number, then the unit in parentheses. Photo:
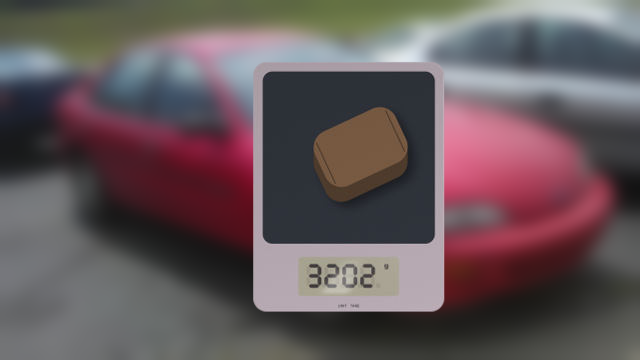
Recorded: 3202 (g)
